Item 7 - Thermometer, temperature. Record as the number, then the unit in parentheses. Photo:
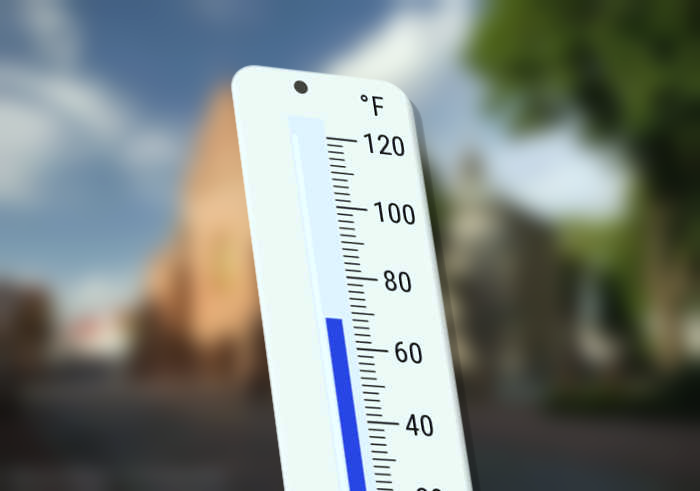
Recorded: 68 (°F)
